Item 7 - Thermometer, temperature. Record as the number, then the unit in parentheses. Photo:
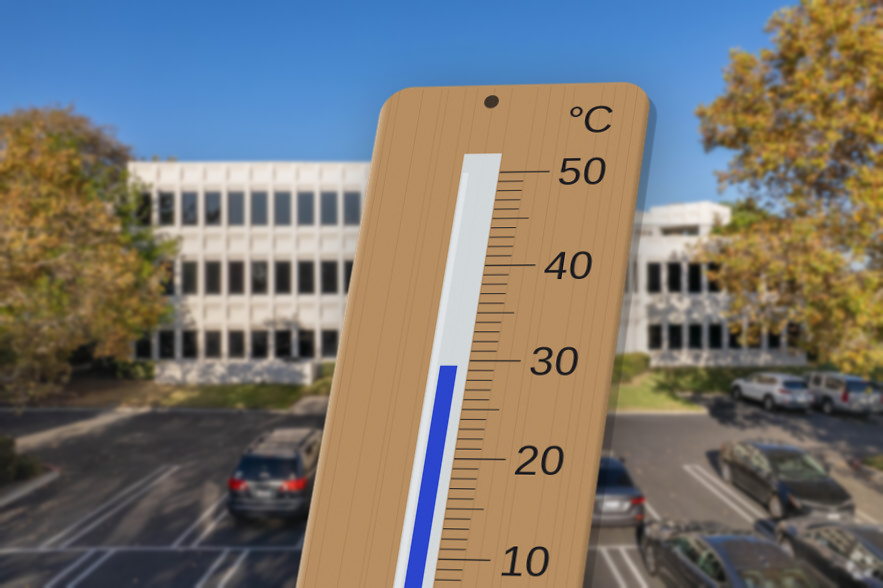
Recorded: 29.5 (°C)
